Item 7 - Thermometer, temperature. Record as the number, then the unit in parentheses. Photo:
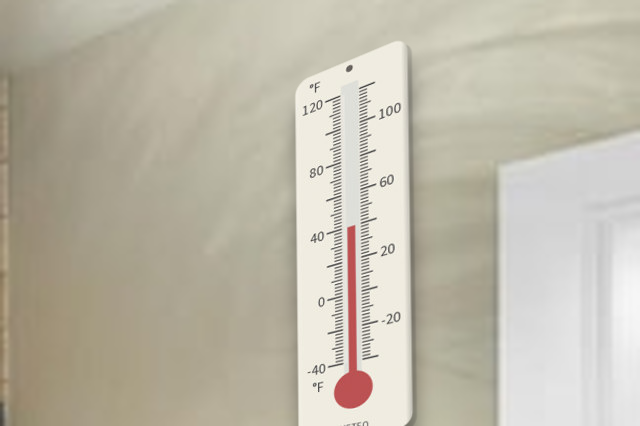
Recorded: 40 (°F)
